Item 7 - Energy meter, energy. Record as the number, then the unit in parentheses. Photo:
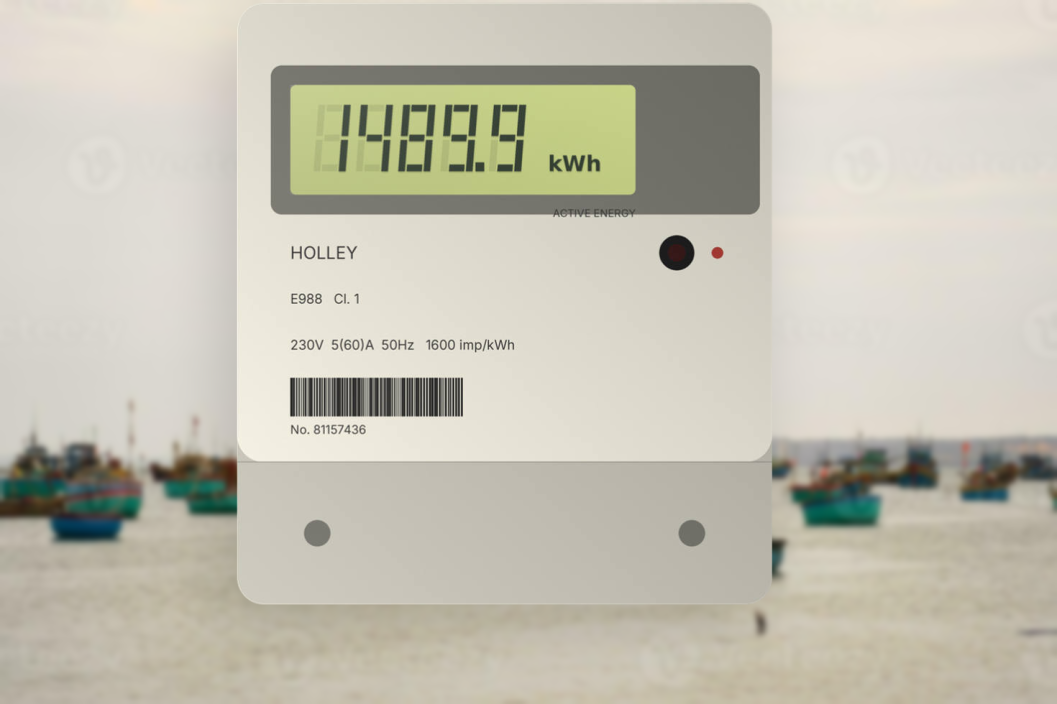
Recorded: 1489.9 (kWh)
